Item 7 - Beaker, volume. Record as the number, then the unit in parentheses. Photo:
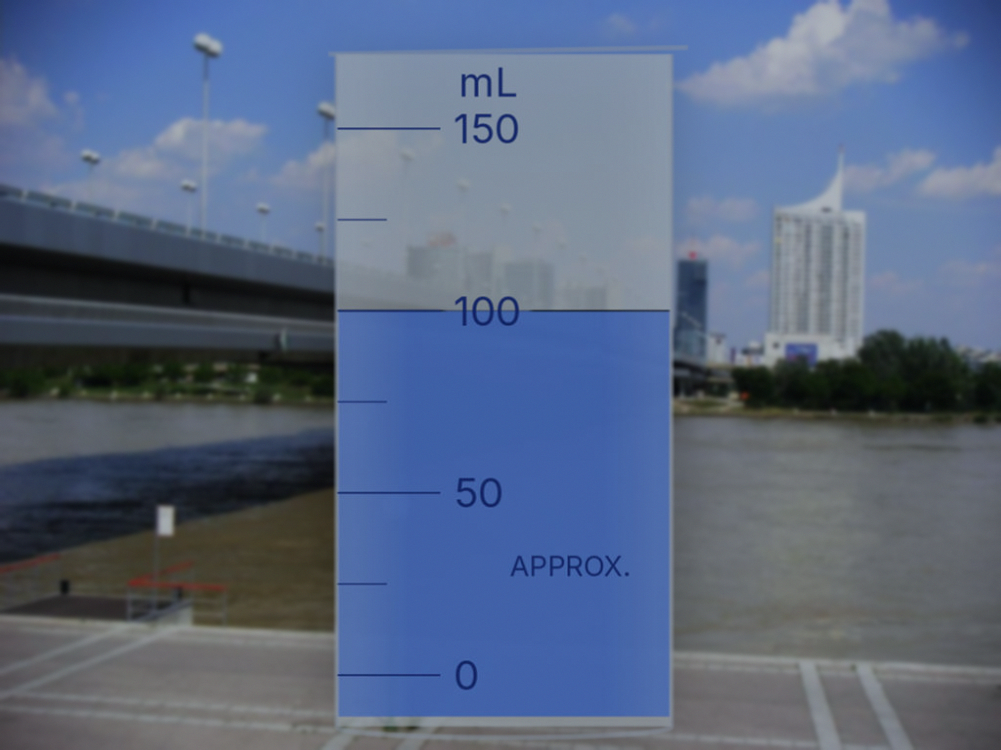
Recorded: 100 (mL)
